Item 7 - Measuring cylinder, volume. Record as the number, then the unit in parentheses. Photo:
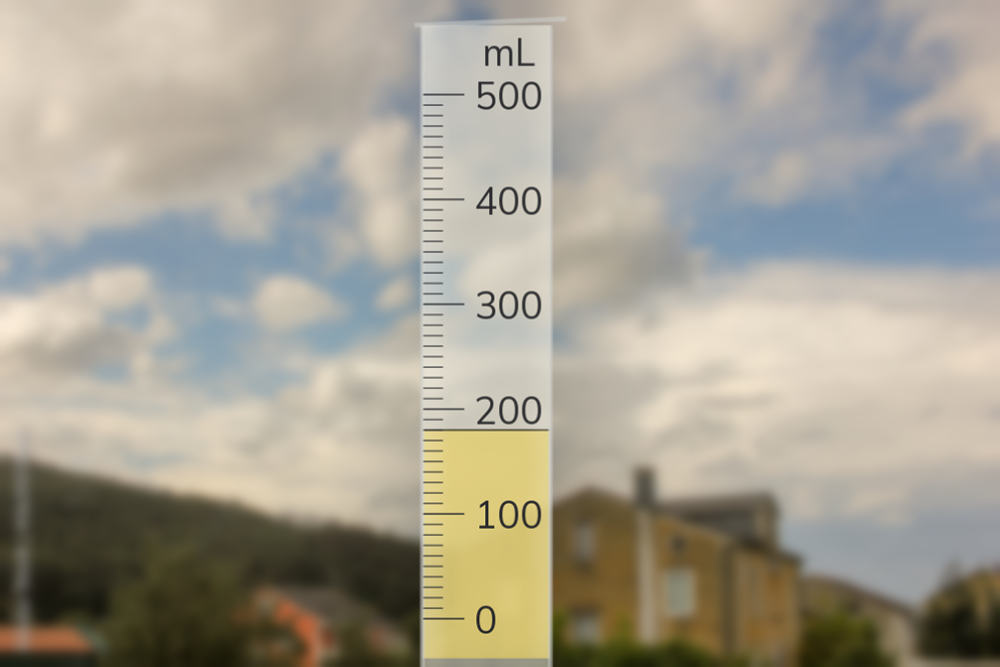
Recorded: 180 (mL)
